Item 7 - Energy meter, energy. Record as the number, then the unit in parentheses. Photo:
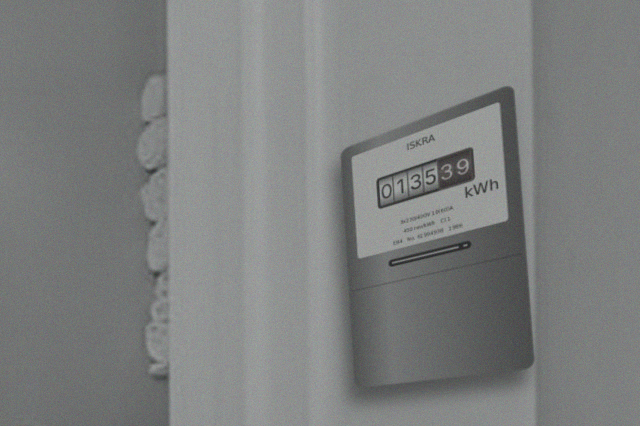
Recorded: 135.39 (kWh)
